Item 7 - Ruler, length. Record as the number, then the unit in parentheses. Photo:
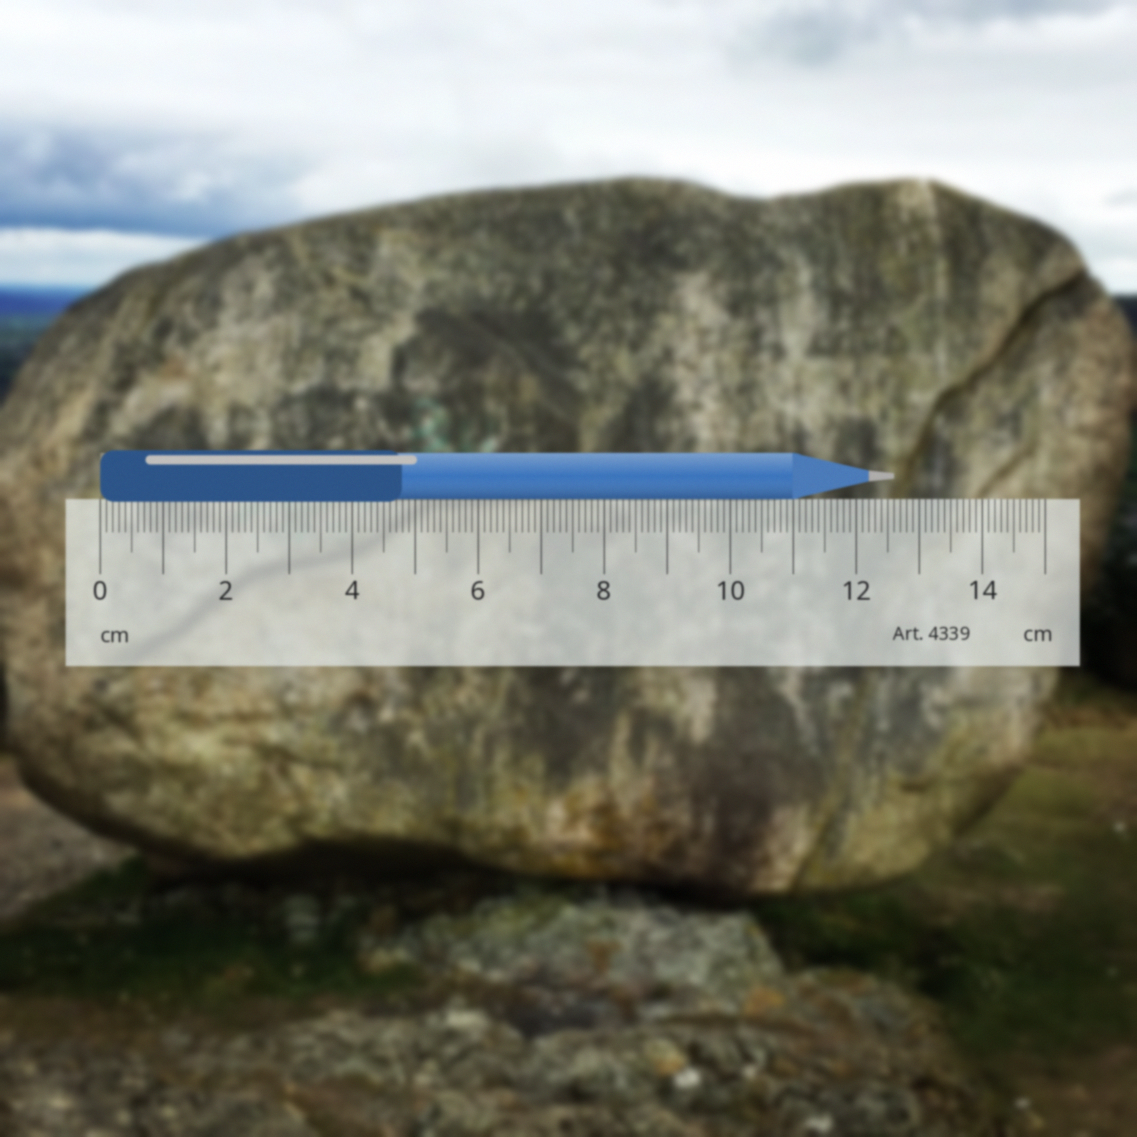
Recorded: 12.6 (cm)
